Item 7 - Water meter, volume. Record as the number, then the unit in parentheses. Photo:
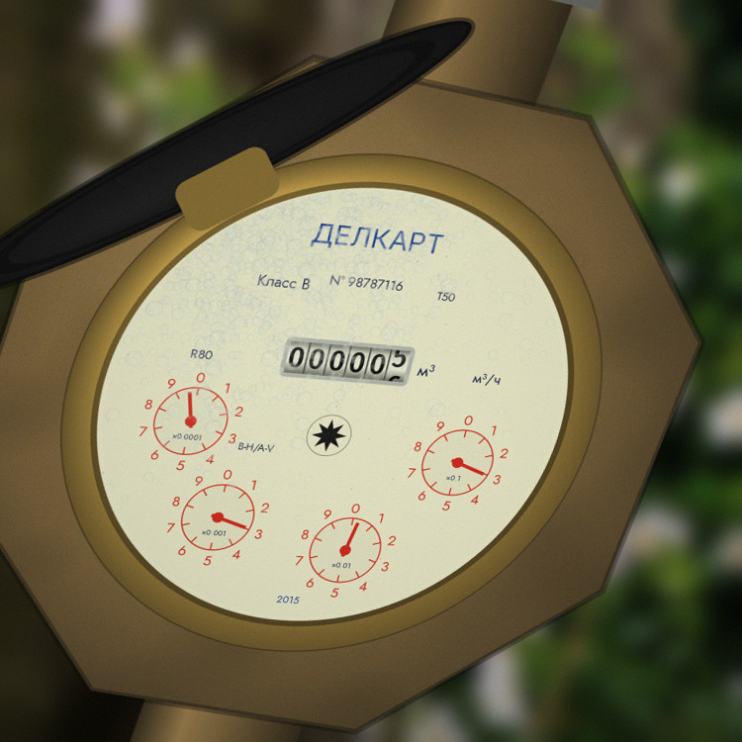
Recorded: 5.3029 (m³)
